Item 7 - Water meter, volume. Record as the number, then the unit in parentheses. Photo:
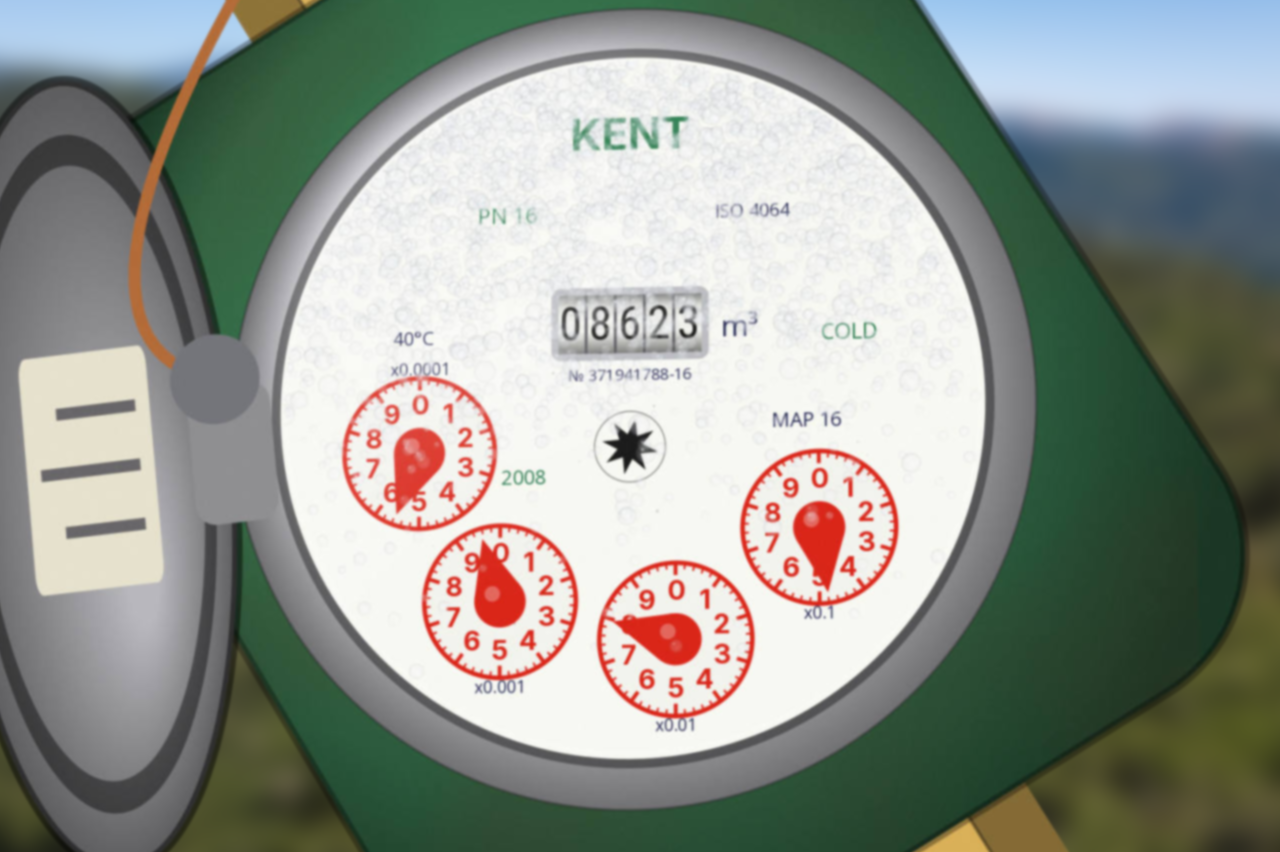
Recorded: 8623.4795 (m³)
